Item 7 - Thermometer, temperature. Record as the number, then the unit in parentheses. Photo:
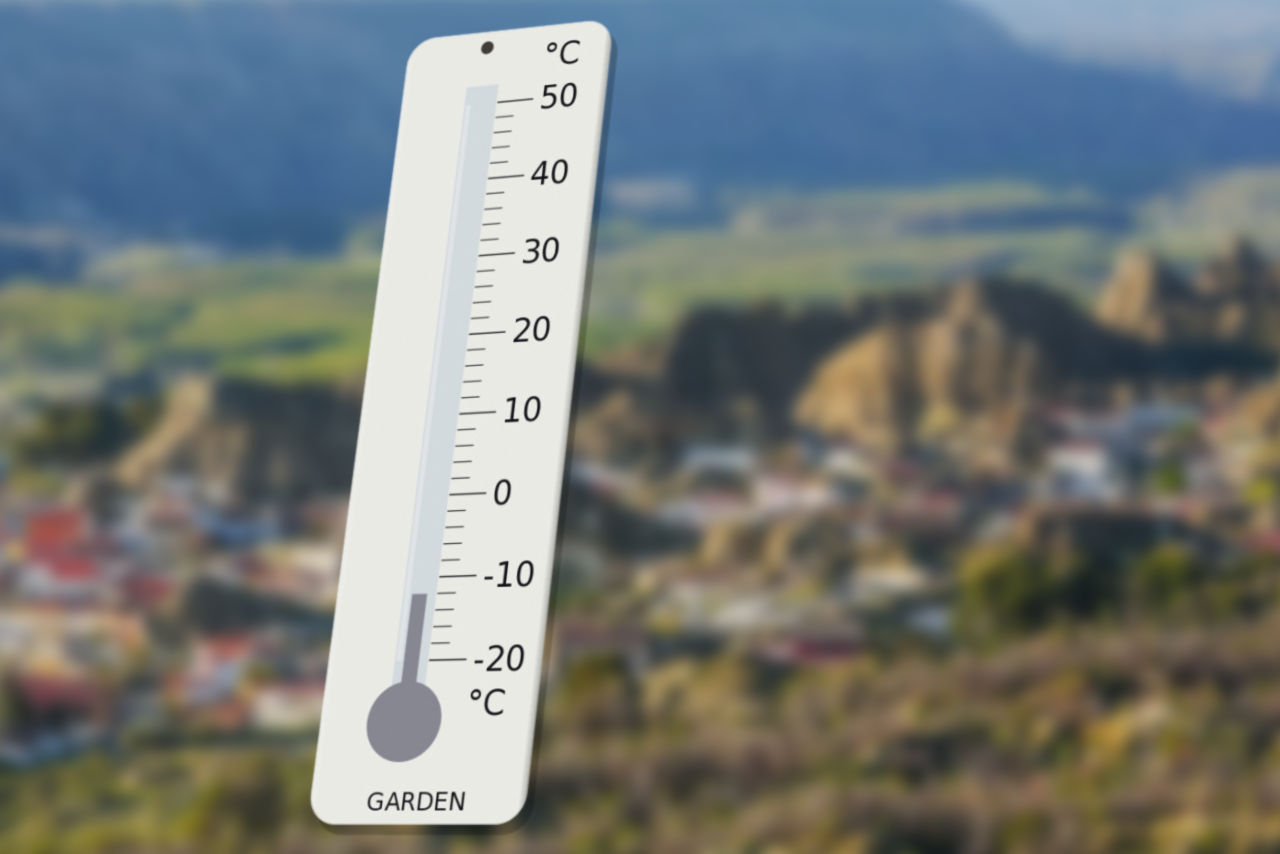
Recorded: -12 (°C)
